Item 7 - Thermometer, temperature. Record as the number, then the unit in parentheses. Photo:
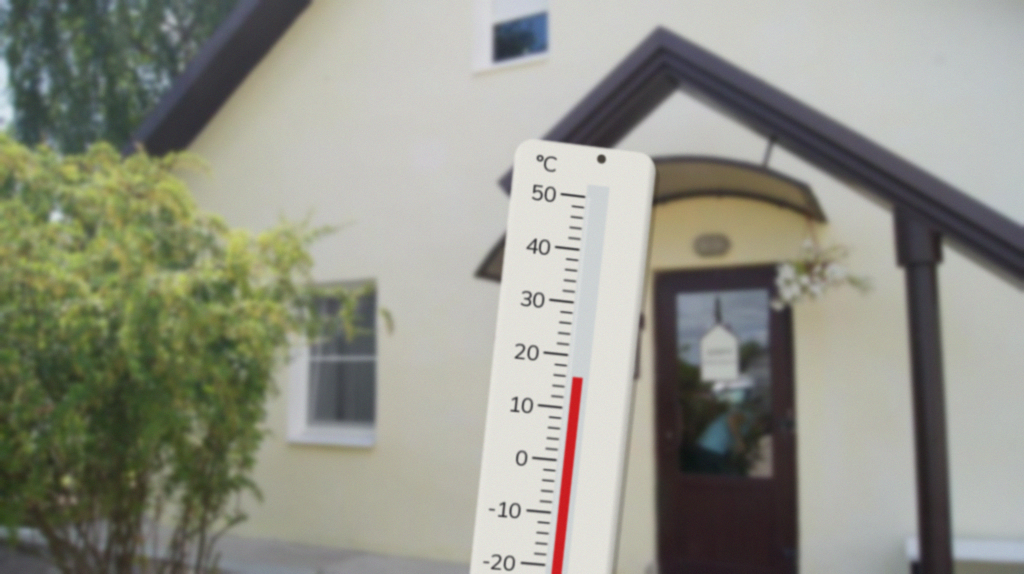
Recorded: 16 (°C)
